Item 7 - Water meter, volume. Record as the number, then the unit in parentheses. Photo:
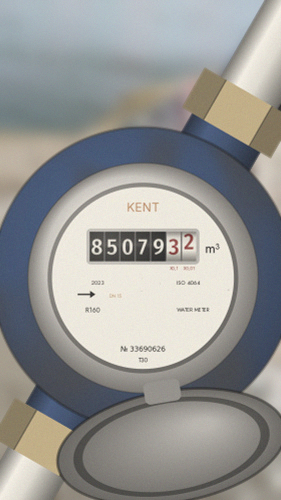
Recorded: 85079.32 (m³)
